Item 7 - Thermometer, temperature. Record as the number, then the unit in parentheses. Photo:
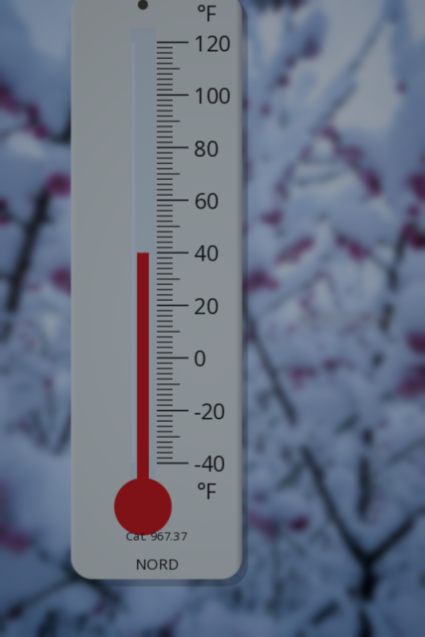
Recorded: 40 (°F)
